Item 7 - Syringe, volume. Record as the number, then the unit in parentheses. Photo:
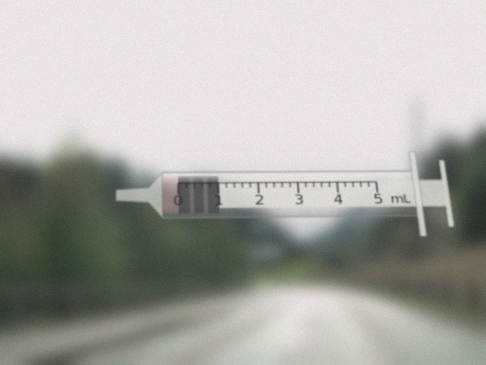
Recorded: 0 (mL)
